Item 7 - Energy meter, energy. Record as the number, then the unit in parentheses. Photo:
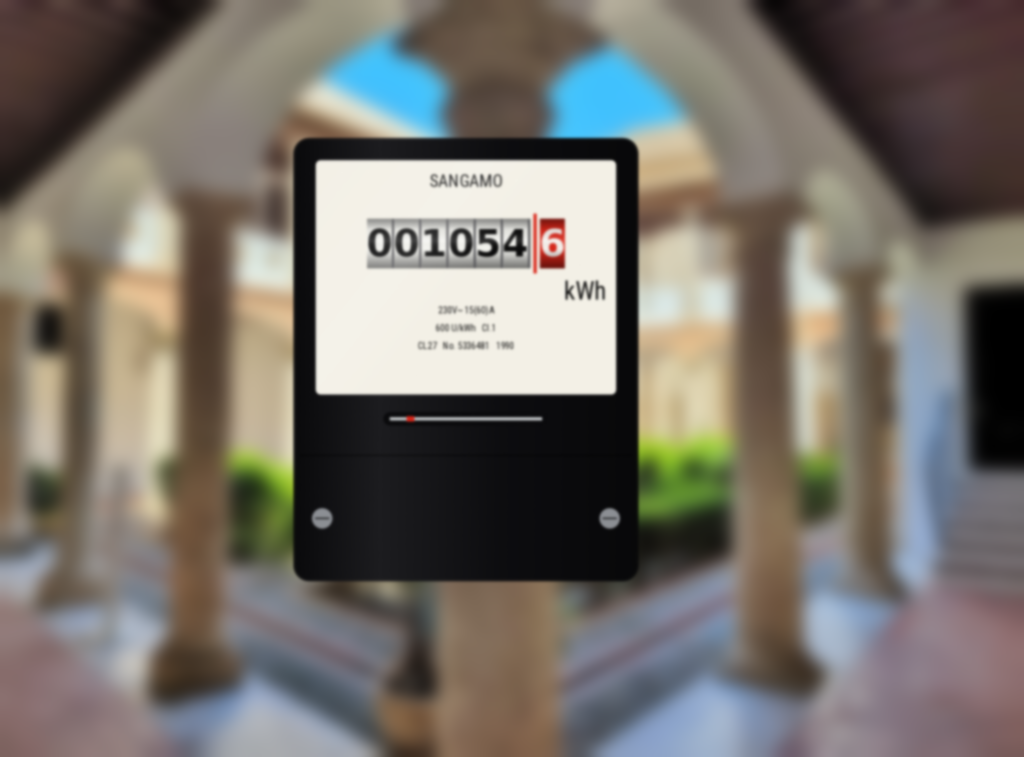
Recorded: 1054.6 (kWh)
